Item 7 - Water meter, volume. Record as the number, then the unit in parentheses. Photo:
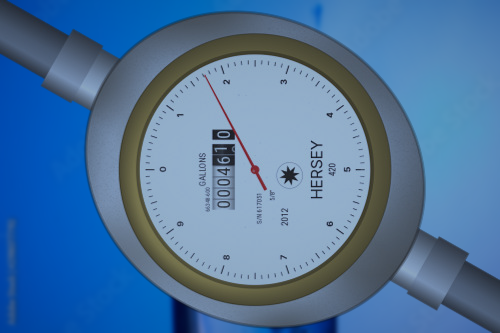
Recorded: 4611.7 (gal)
